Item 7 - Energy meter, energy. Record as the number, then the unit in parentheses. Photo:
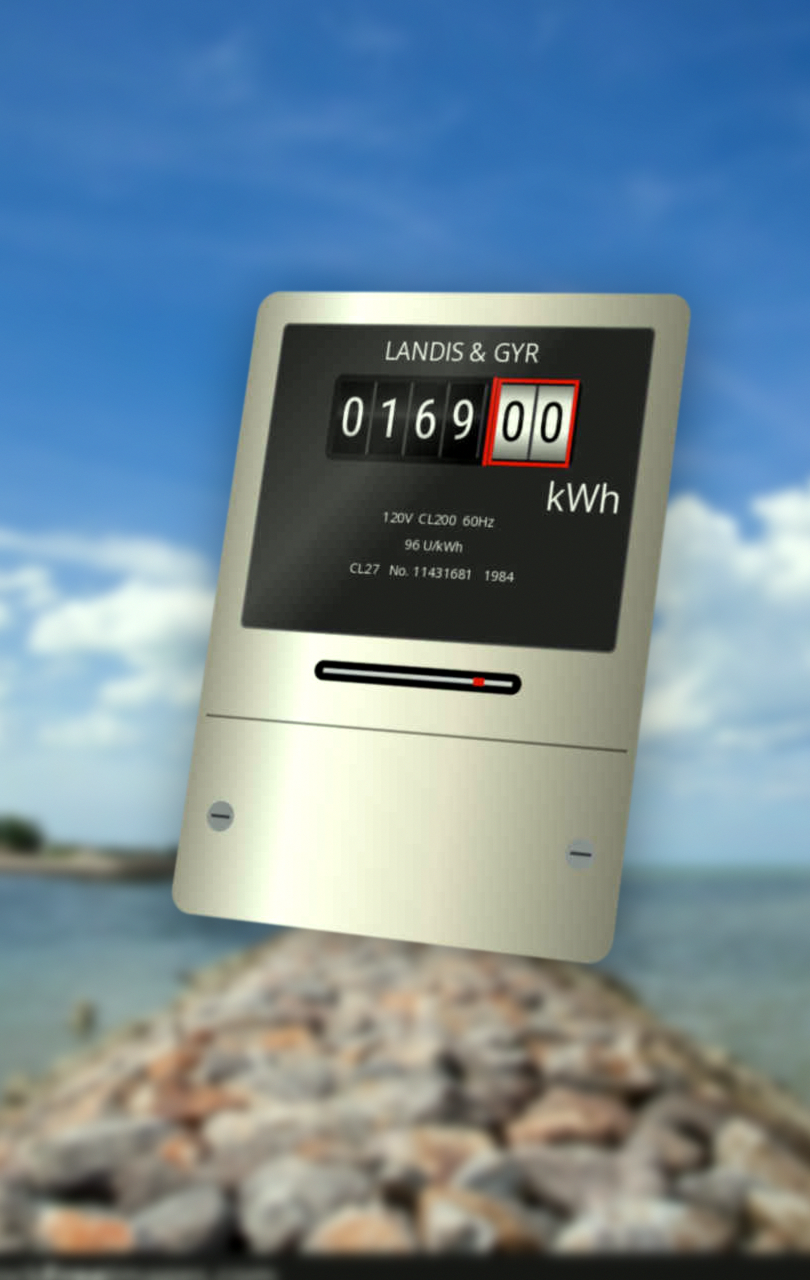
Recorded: 169.00 (kWh)
